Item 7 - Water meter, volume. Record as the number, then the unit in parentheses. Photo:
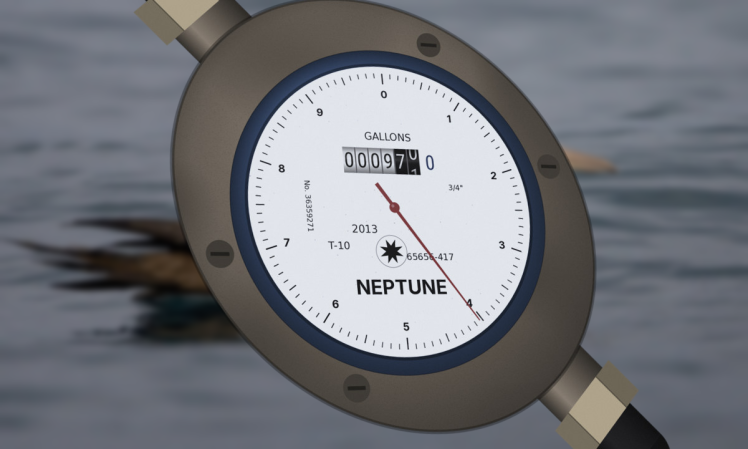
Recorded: 9704.0 (gal)
